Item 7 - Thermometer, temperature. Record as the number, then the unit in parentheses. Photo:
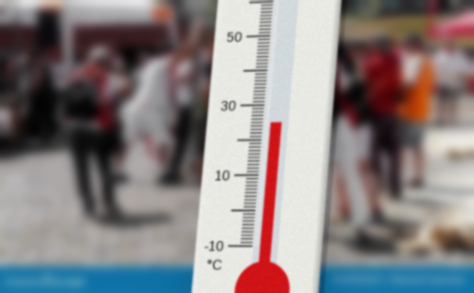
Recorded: 25 (°C)
